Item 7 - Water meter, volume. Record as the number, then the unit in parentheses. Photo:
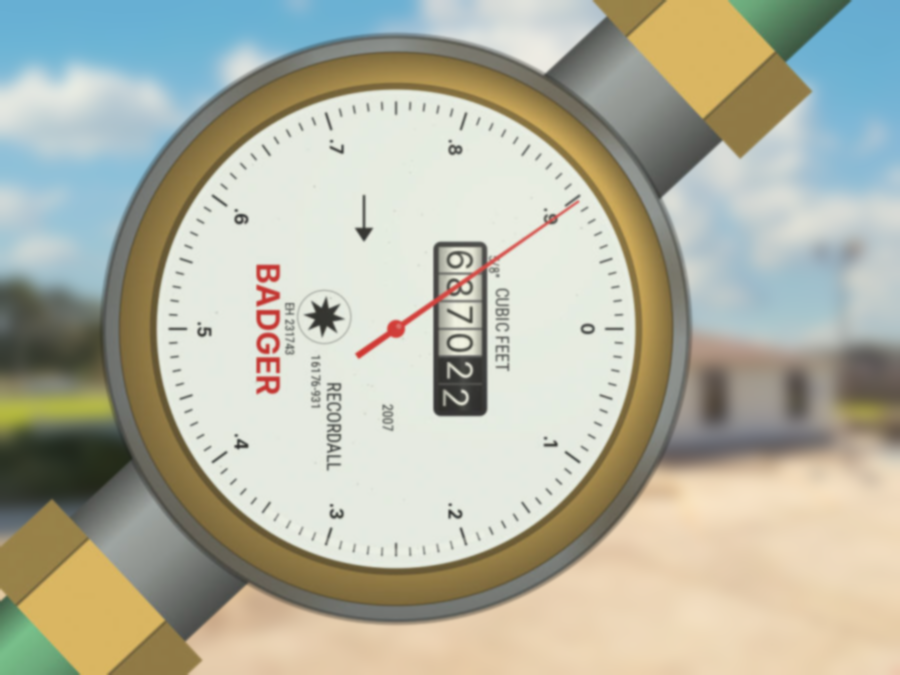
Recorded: 687021.90 (ft³)
